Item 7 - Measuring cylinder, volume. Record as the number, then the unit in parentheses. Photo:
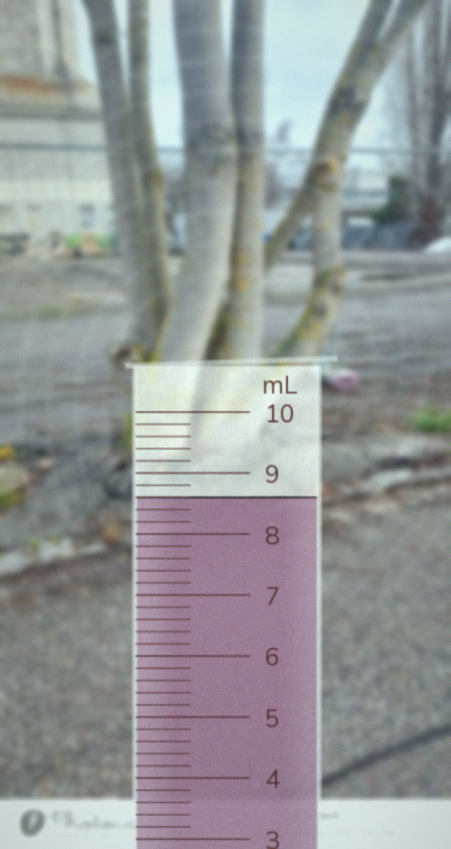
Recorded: 8.6 (mL)
